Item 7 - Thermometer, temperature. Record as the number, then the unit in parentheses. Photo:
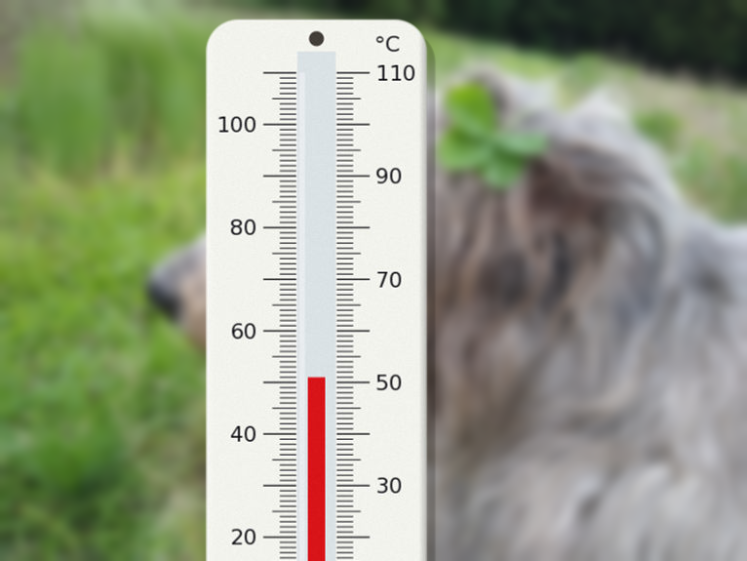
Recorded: 51 (°C)
